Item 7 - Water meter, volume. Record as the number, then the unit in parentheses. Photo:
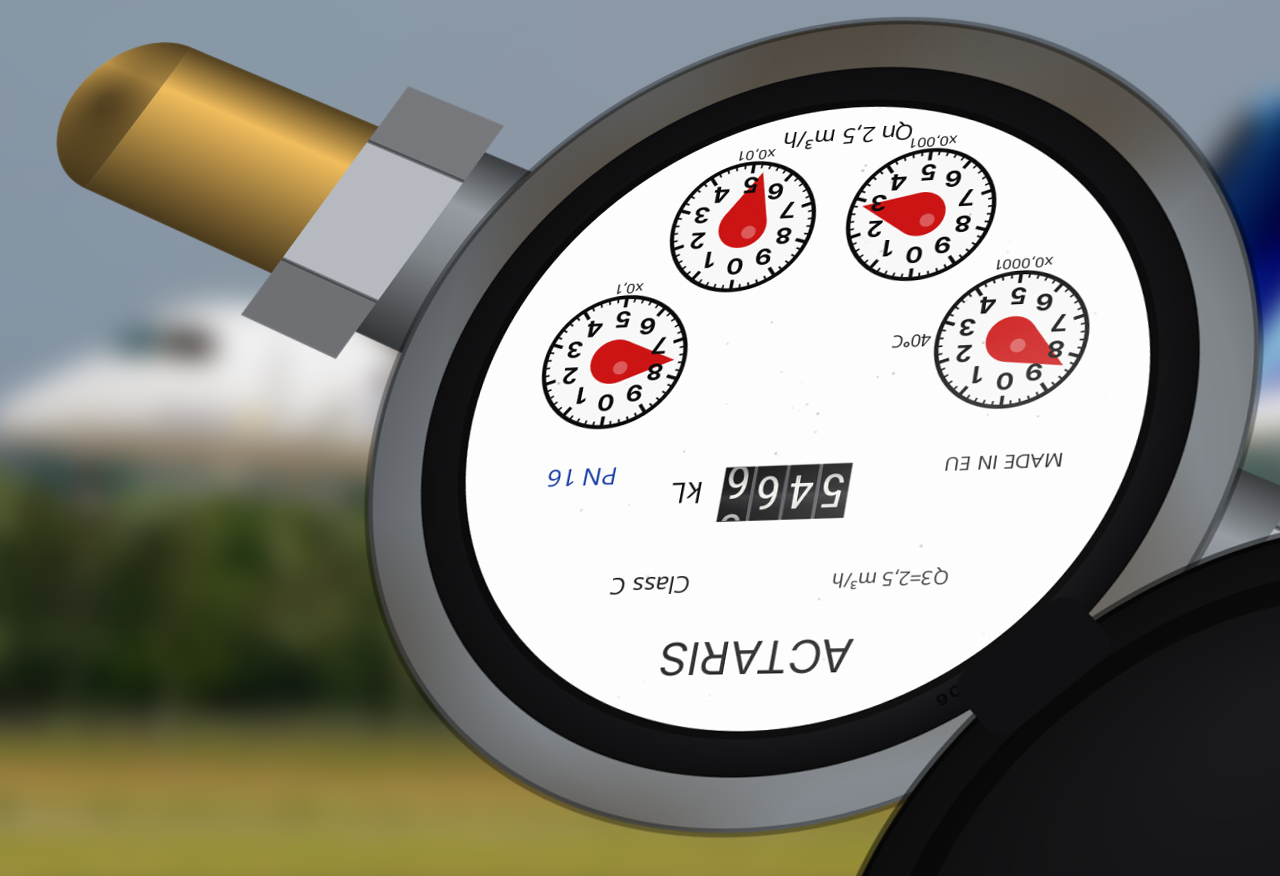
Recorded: 5465.7528 (kL)
